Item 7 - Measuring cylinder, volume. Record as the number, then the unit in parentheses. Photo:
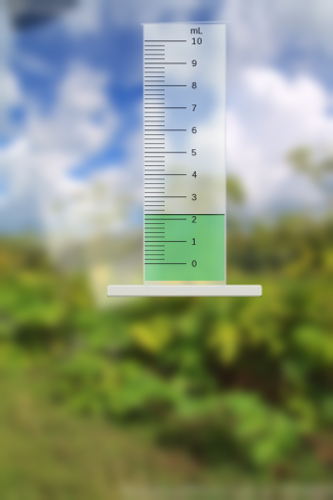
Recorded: 2.2 (mL)
